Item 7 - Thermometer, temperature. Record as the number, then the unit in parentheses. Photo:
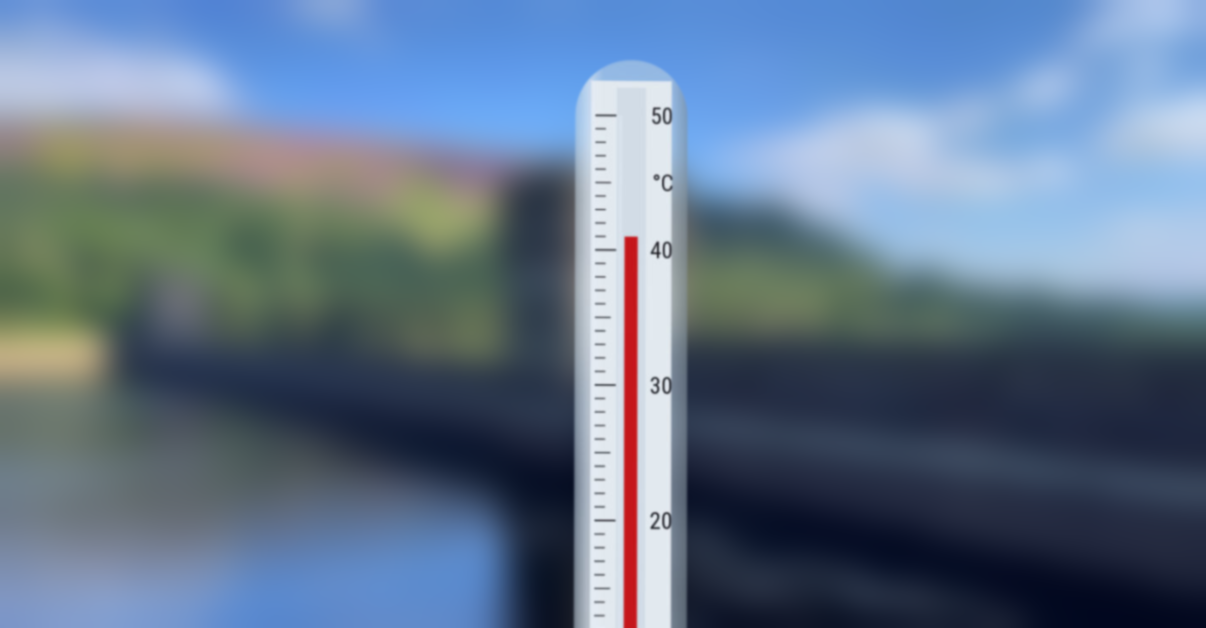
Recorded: 41 (°C)
